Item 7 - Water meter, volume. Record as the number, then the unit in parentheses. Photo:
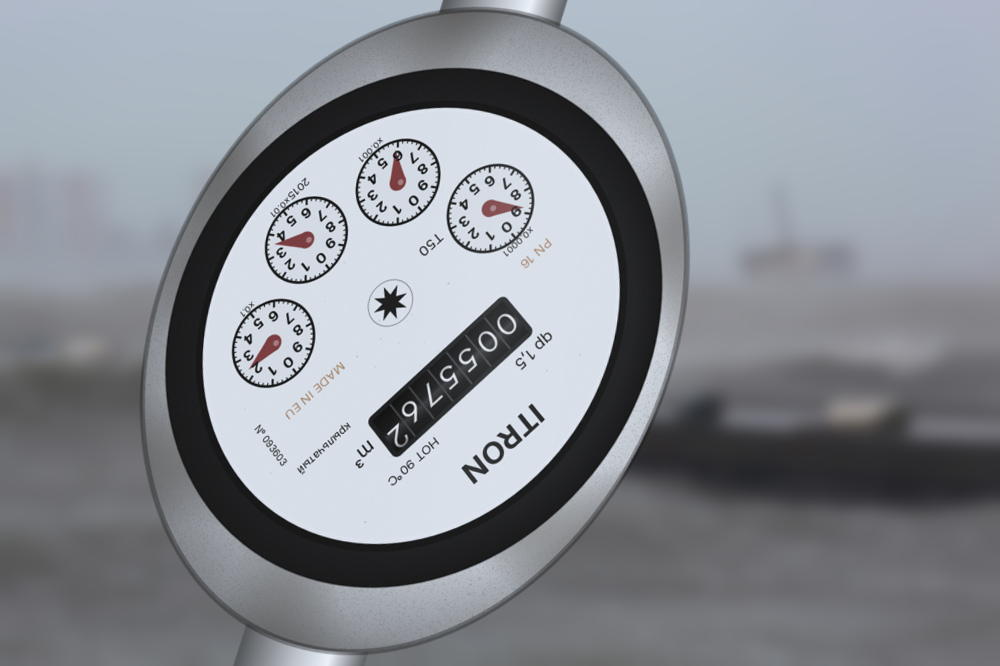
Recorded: 55762.2358 (m³)
